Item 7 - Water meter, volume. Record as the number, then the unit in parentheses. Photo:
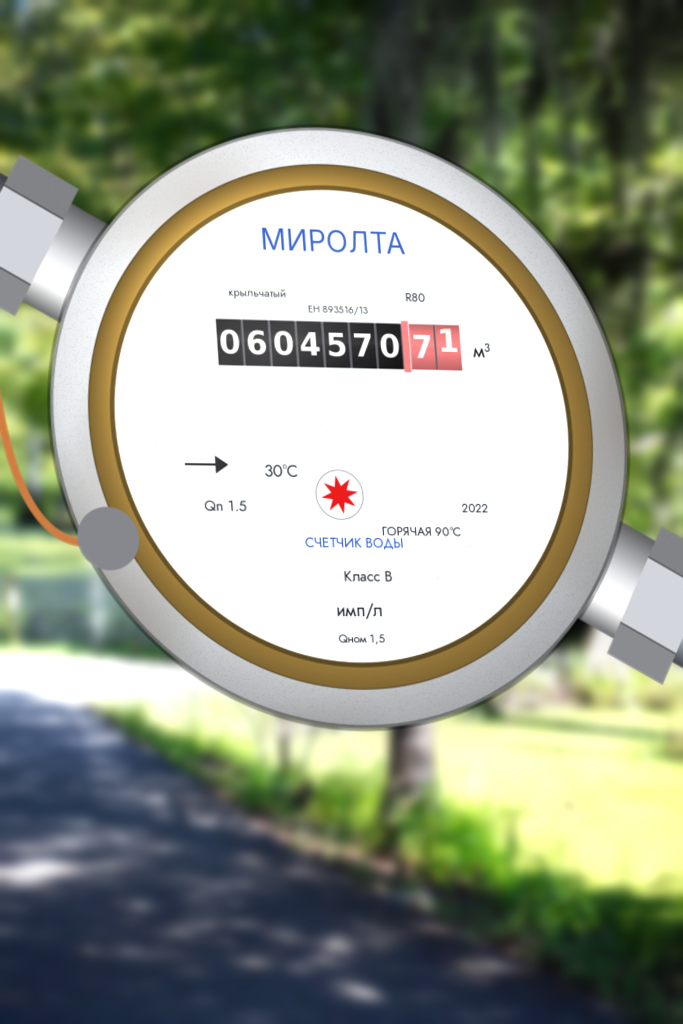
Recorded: 604570.71 (m³)
